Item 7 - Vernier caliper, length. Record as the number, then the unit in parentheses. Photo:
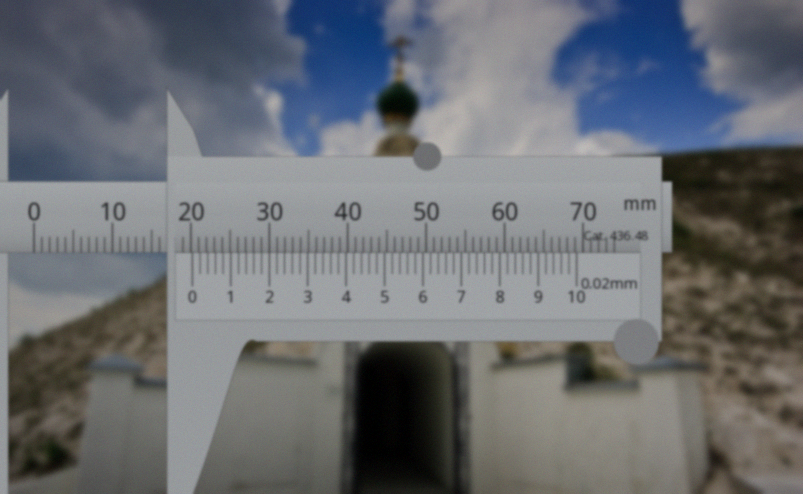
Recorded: 20.2 (mm)
